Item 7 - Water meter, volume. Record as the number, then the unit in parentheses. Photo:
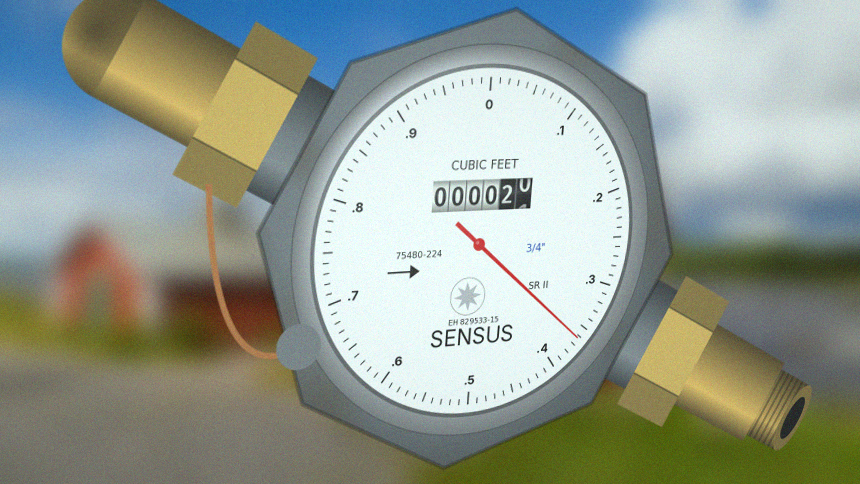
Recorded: 20.36 (ft³)
